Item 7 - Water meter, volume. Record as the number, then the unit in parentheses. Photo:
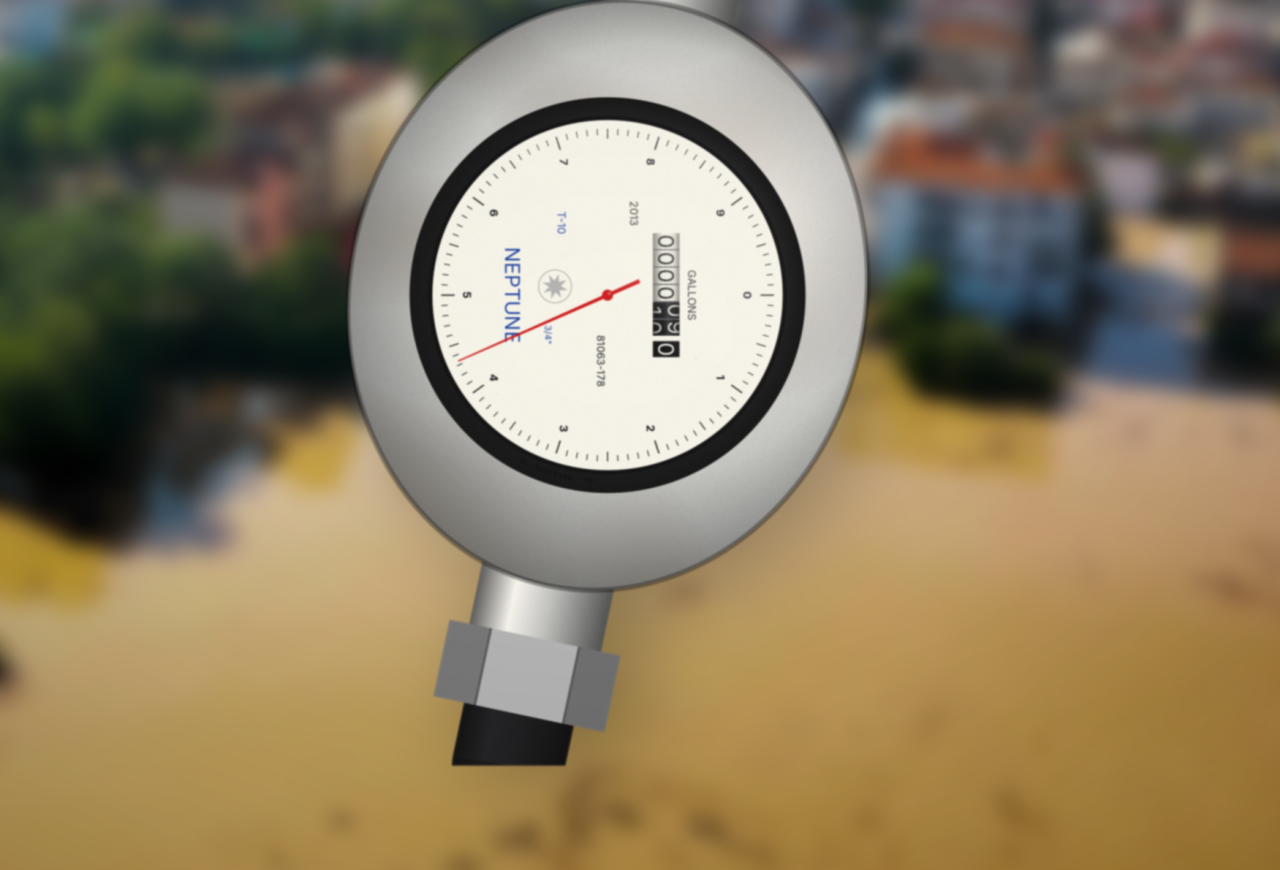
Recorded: 94.3 (gal)
